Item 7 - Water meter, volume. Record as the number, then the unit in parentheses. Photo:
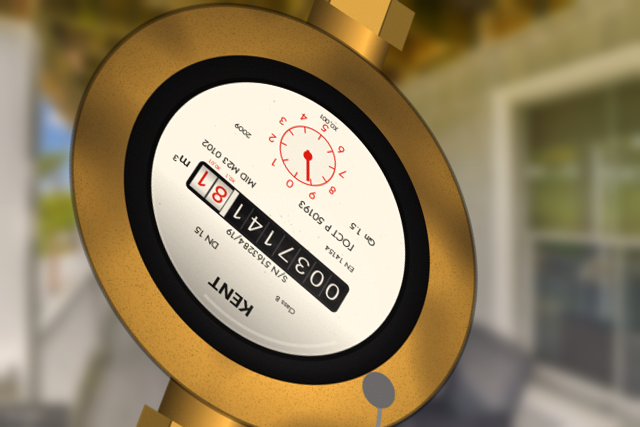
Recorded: 37141.809 (m³)
